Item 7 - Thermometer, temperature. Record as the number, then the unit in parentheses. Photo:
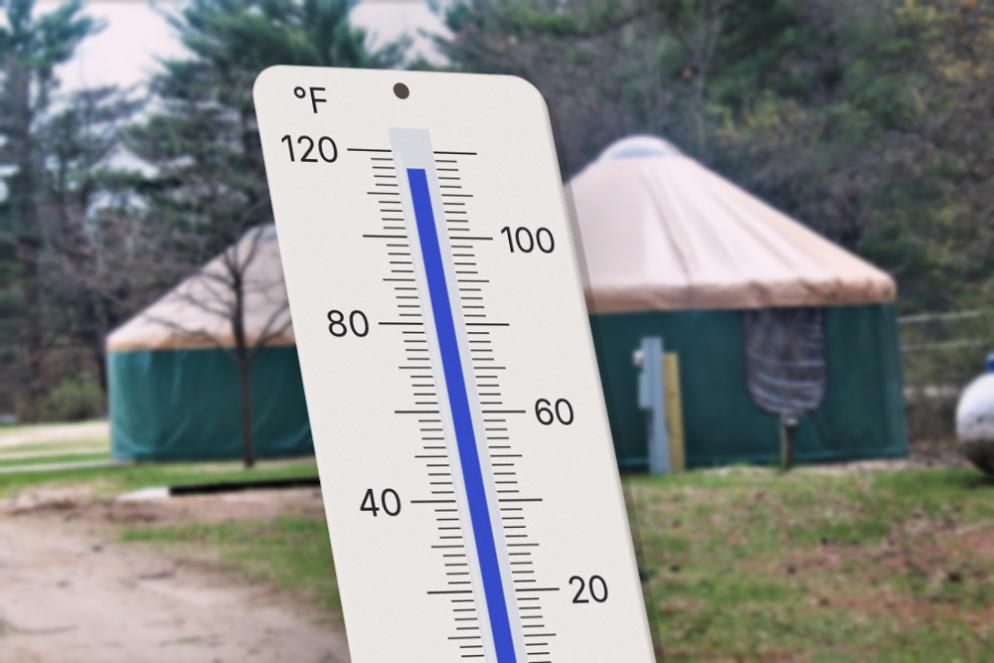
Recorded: 116 (°F)
